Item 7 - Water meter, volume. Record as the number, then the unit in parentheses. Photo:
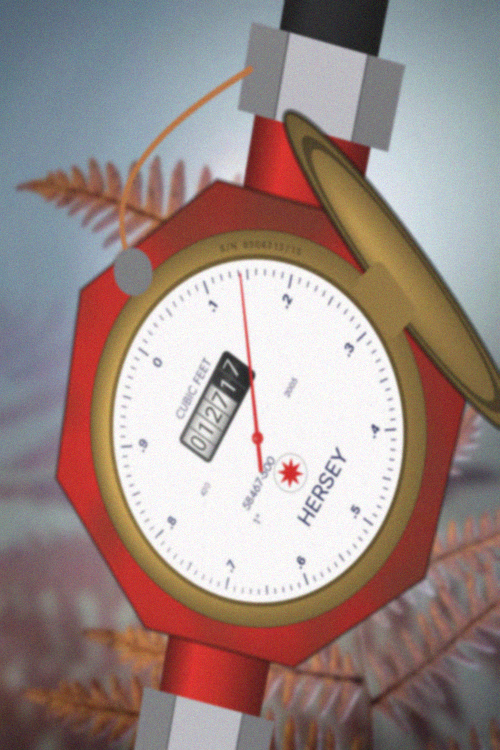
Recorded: 12717.14 (ft³)
